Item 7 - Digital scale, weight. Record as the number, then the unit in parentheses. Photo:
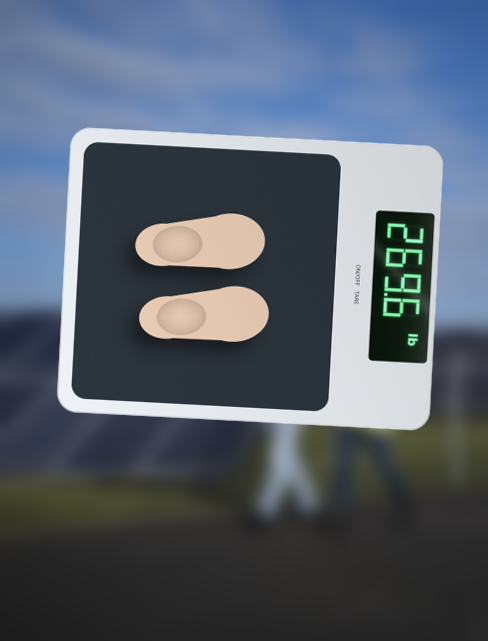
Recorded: 269.6 (lb)
